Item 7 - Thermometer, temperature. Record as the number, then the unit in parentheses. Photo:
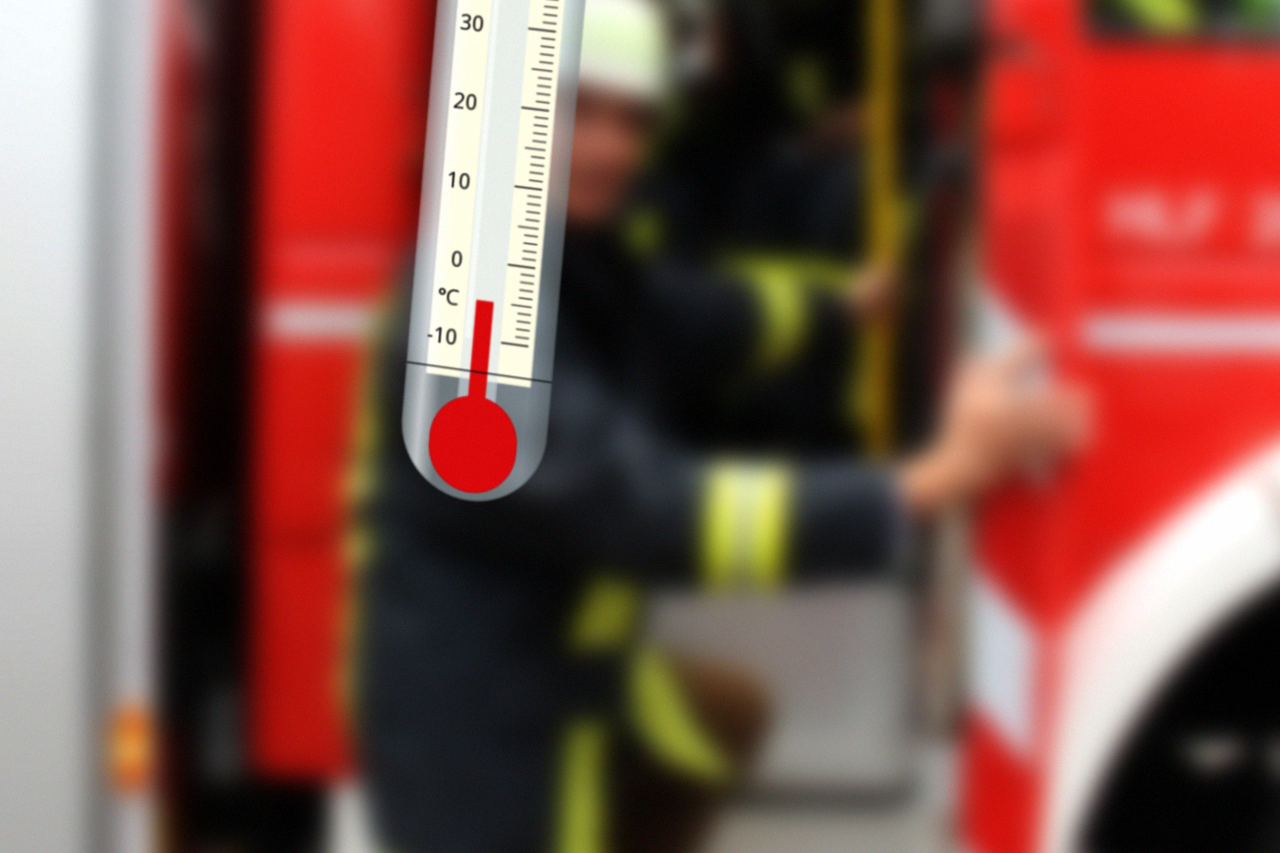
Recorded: -5 (°C)
